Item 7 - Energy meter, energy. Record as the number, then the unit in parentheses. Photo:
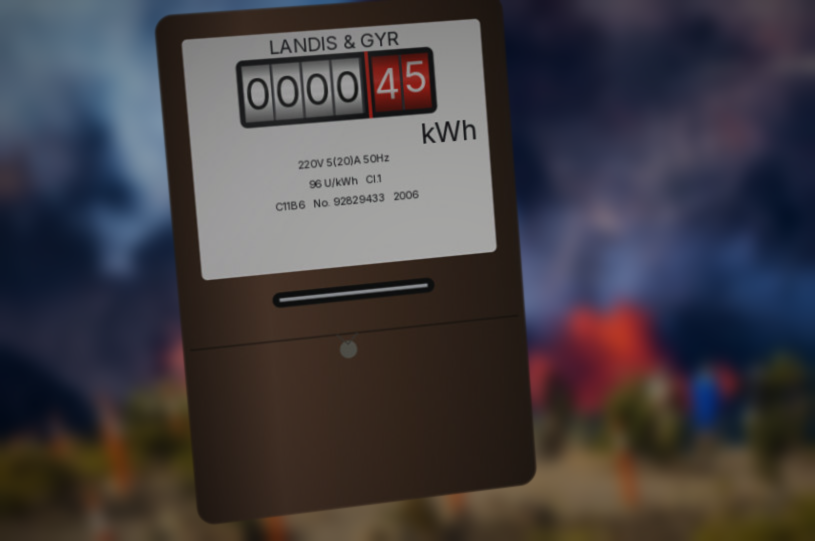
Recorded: 0.45 (kWh)
